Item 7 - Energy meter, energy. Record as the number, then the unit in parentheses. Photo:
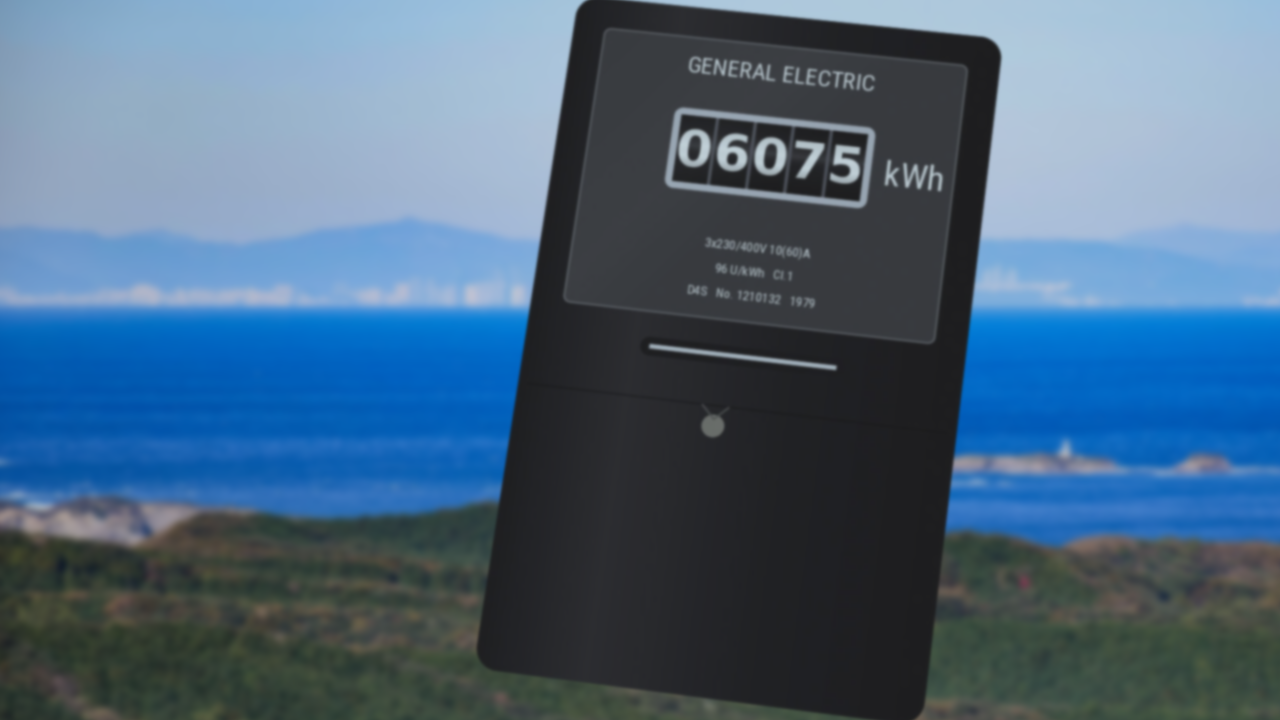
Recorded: 6075 (kWh)
